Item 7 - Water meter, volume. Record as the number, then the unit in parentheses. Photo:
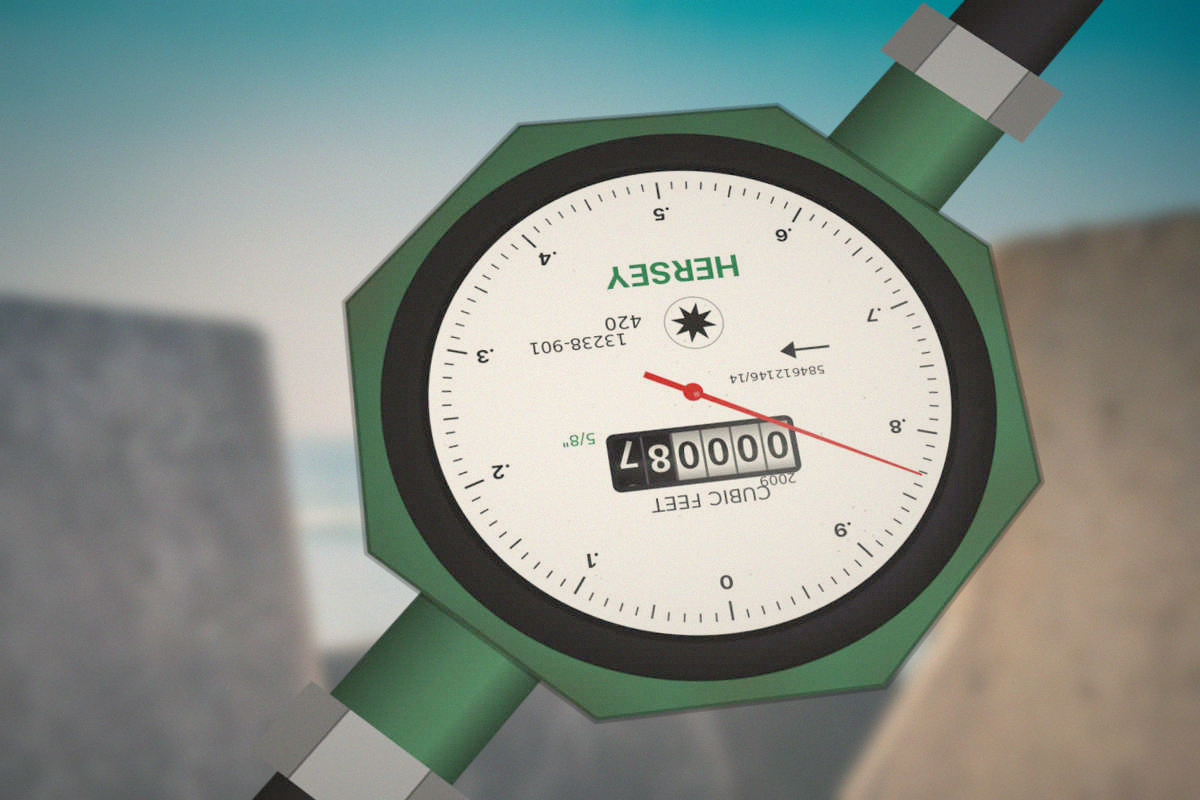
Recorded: 86.83 (ft³)
